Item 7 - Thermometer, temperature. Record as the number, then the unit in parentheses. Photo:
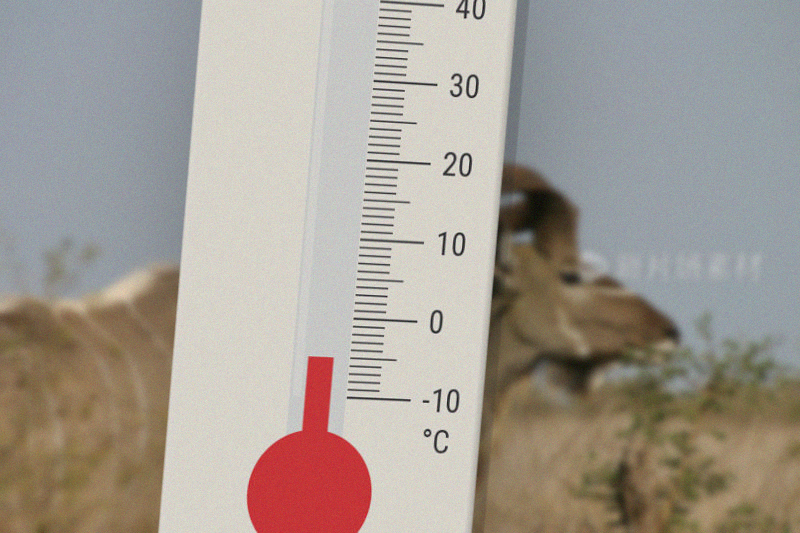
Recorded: -5 (°C)
